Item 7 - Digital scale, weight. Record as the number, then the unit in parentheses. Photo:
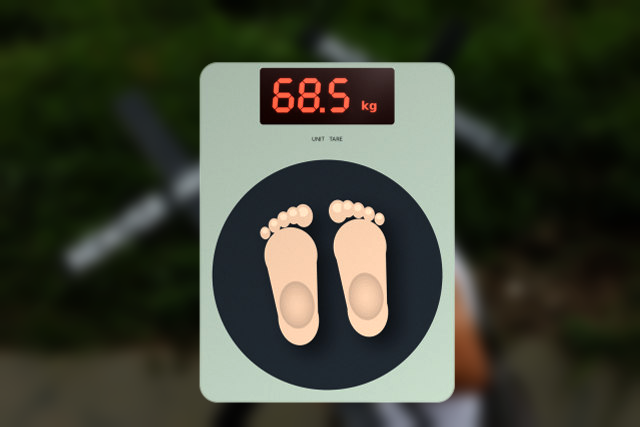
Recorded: 68.5 (kg)
